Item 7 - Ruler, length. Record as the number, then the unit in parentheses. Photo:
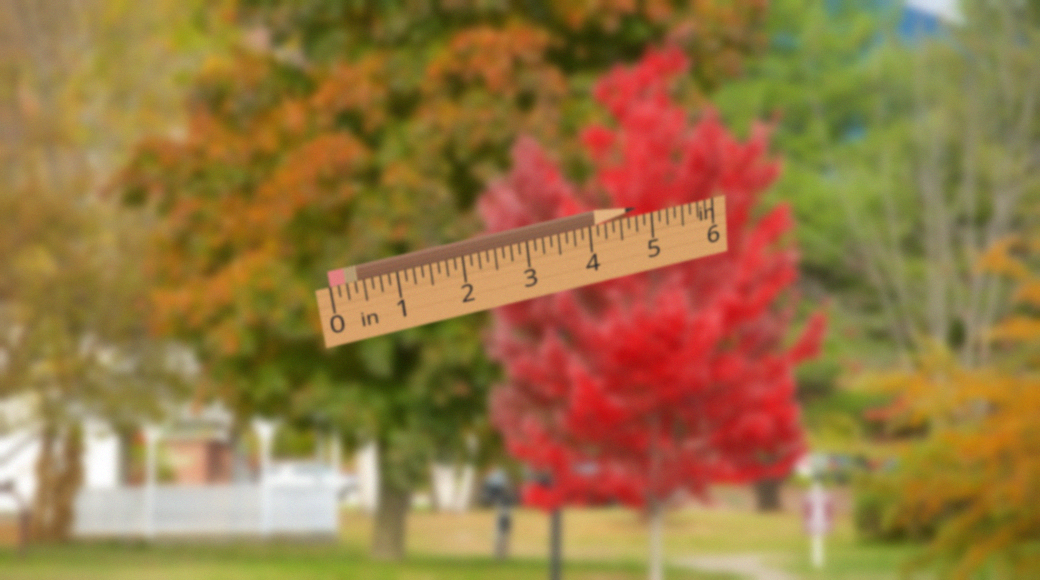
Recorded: 4.75 (in)
